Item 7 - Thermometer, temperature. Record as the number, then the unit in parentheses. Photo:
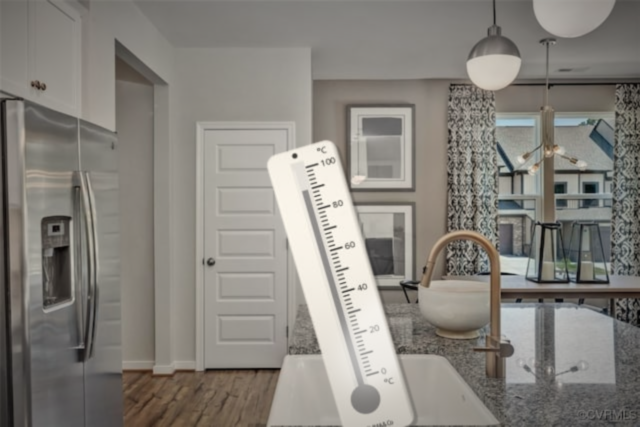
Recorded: 90 (°C)
